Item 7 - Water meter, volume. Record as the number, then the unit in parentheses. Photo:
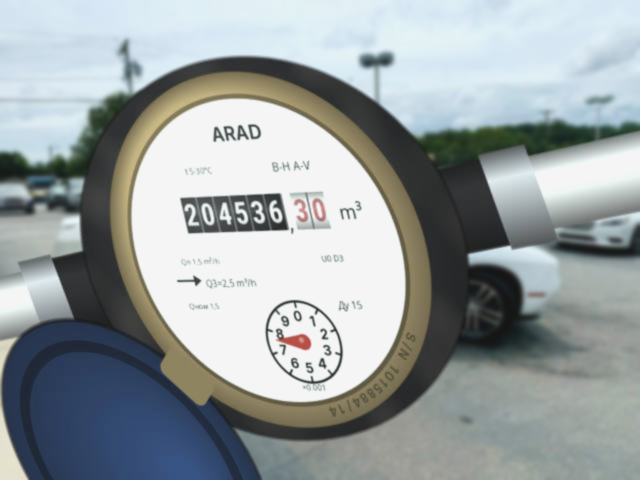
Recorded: 204536.307 (m³)
